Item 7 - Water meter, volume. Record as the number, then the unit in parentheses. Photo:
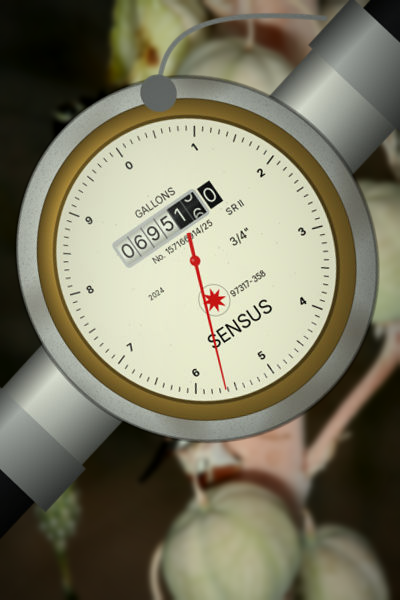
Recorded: 695155.6 (gal)
